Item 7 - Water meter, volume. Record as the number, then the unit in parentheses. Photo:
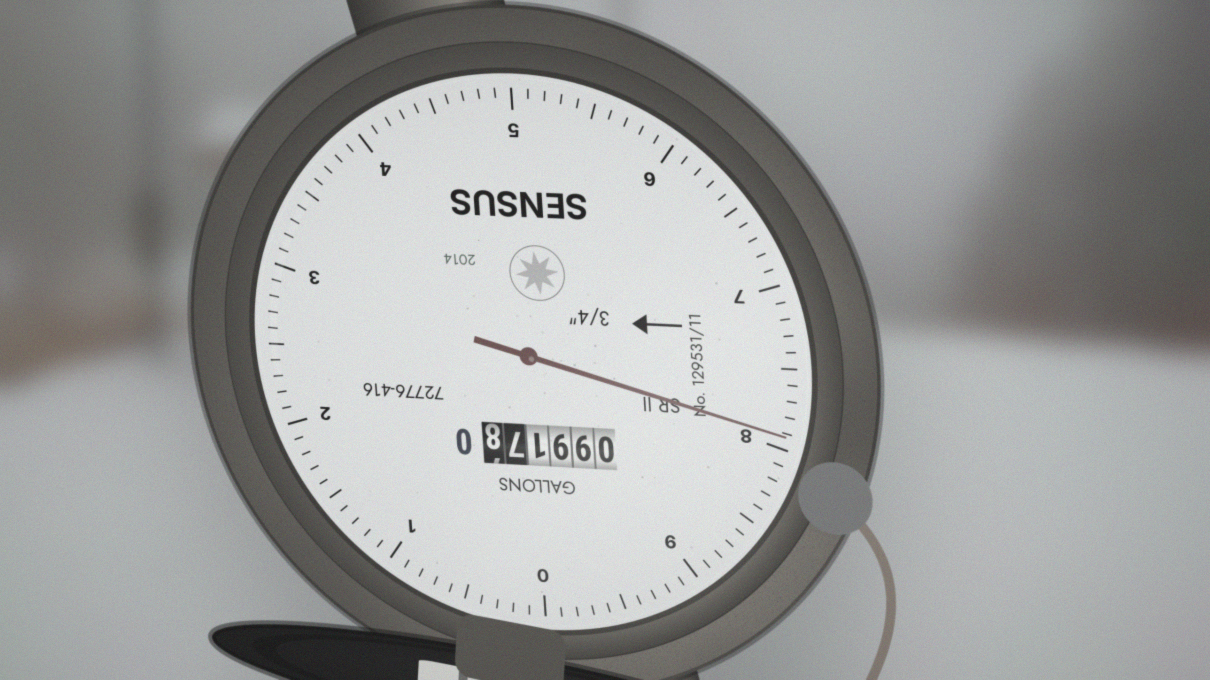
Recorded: 991777.9 (gal)
